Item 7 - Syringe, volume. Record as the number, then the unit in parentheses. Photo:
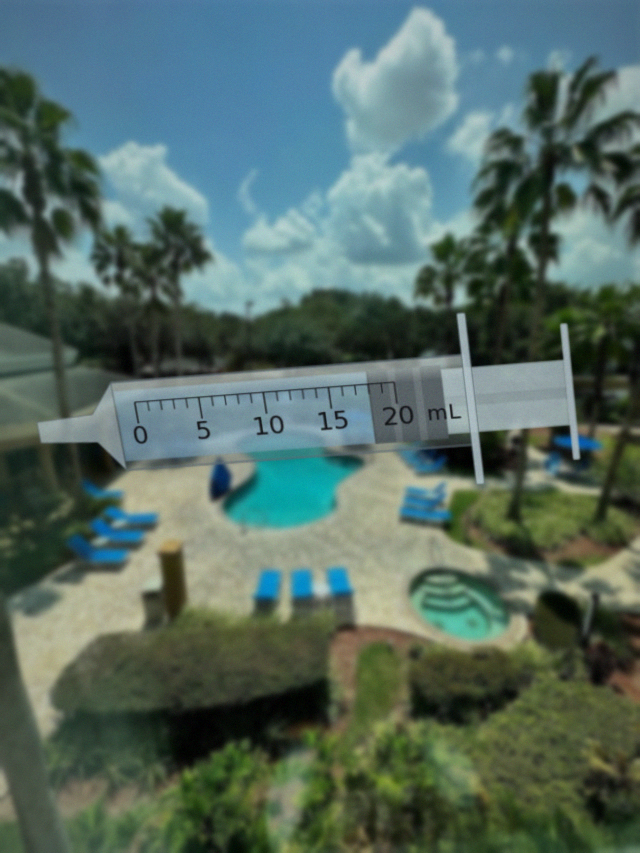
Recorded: 18 (mL)
